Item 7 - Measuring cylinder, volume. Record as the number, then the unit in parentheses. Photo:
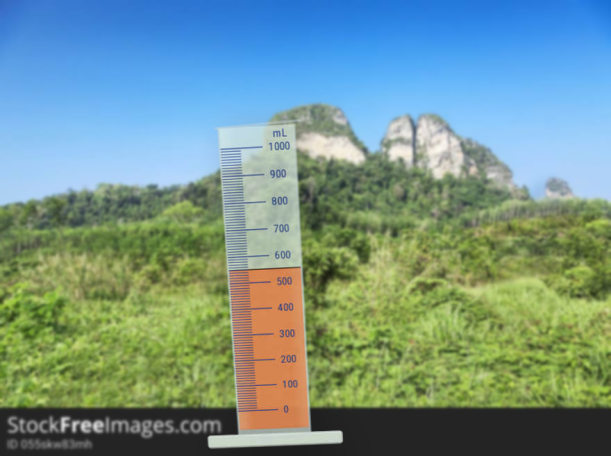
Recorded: 550 (mL)
